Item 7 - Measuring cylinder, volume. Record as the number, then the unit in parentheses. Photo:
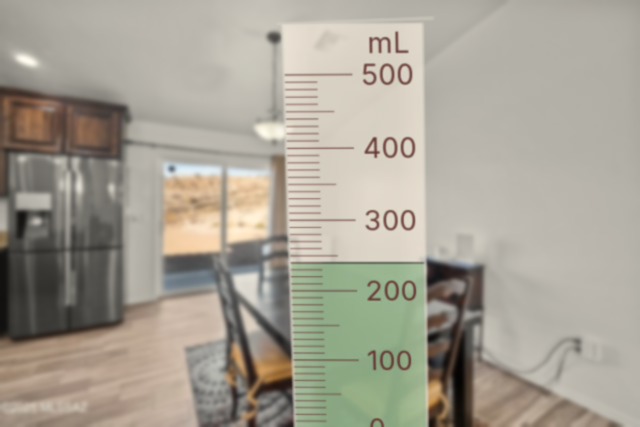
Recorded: 240 (mL)
